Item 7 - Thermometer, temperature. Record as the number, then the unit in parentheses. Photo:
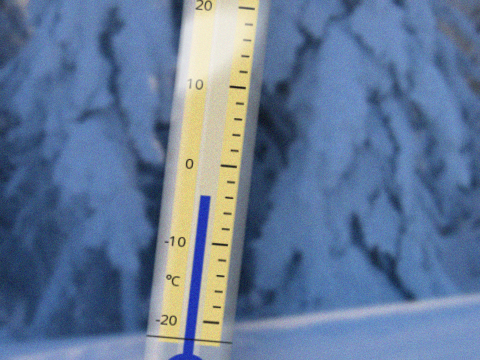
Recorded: -4 (°C)
